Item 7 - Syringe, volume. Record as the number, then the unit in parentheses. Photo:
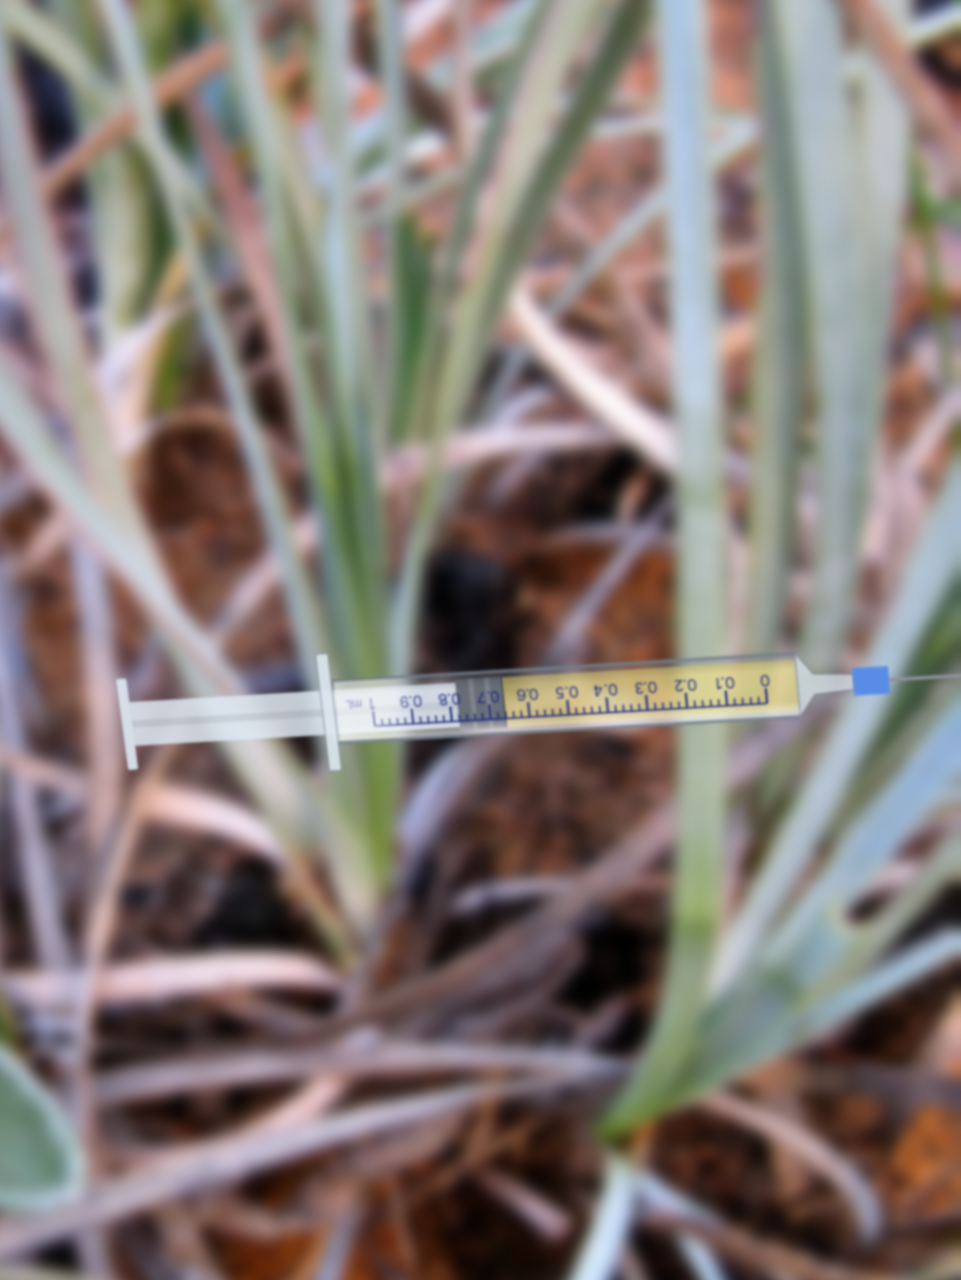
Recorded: 0.66 (mL)
